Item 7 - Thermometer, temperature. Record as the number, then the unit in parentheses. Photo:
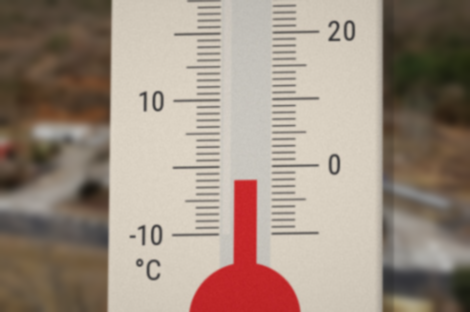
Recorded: -2 (°C)
